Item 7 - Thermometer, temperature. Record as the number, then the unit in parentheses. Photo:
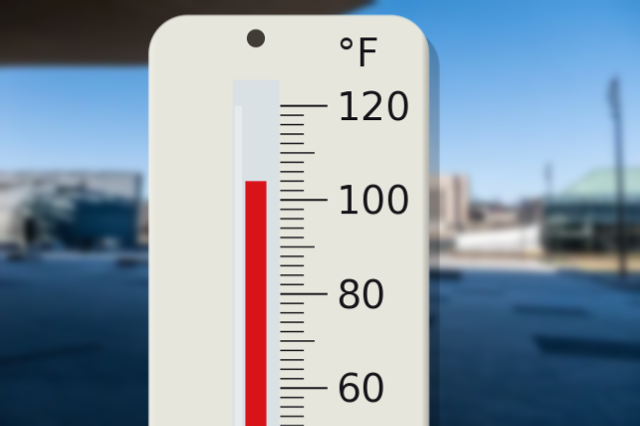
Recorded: 104 (°F)
